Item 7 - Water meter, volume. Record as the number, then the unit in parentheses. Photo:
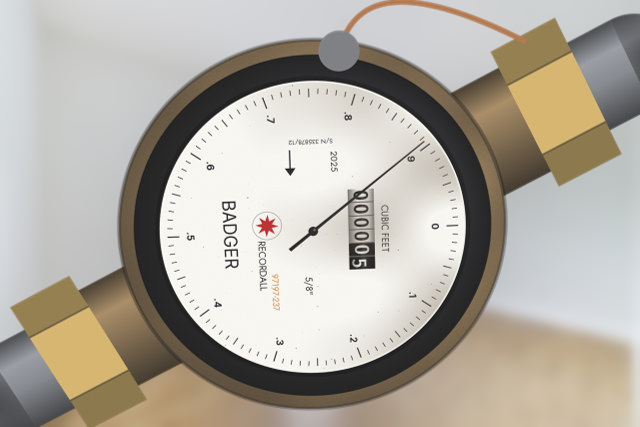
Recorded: 4.89 (ft³)
